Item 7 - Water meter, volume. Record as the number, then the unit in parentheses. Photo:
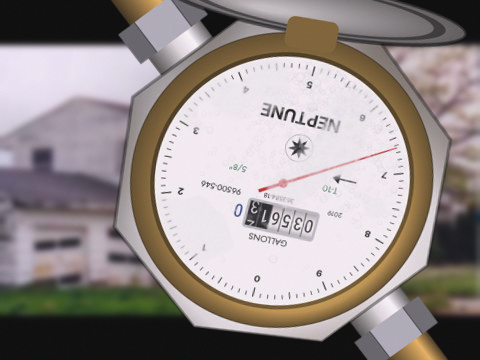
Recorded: 356126.6 (gal)
